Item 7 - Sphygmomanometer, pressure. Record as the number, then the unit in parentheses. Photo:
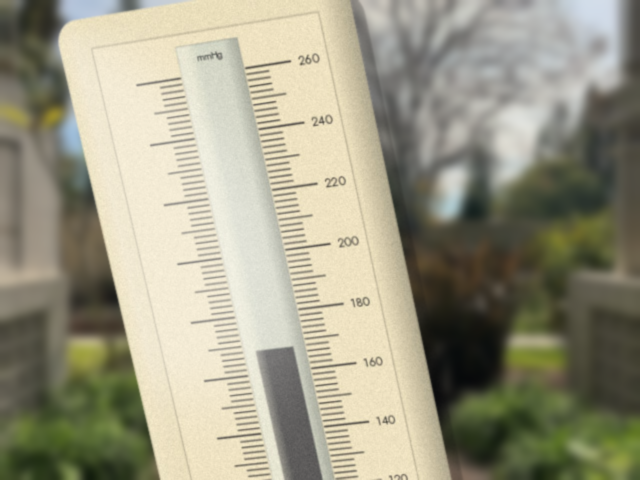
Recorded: 168 (mmHg)
